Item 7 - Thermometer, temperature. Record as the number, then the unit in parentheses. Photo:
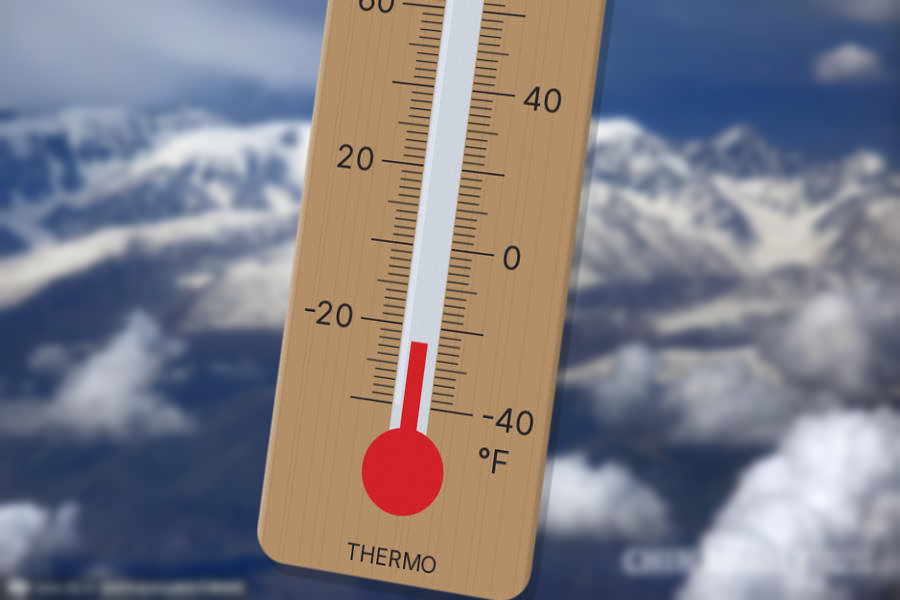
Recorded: -24 (°F)
